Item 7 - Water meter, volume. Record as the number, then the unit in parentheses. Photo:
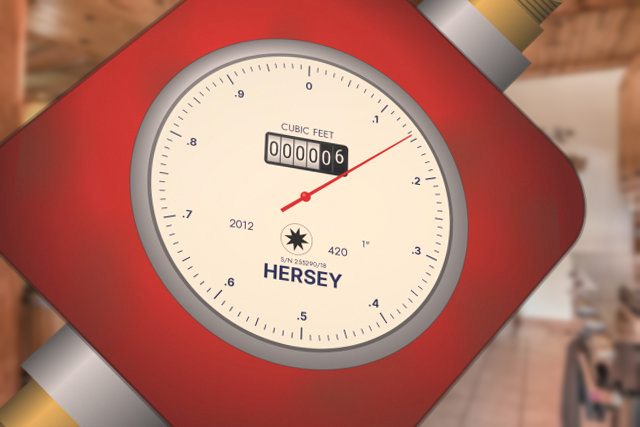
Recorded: 6.14 (ft³)
